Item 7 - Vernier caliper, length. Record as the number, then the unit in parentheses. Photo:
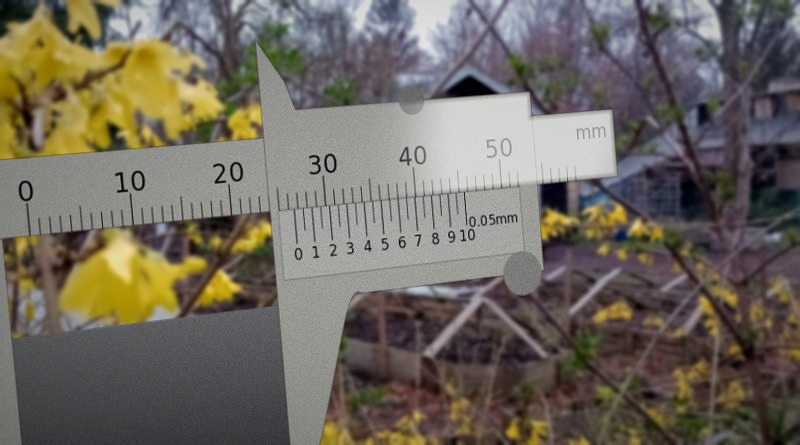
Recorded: 26.6 (mm)
